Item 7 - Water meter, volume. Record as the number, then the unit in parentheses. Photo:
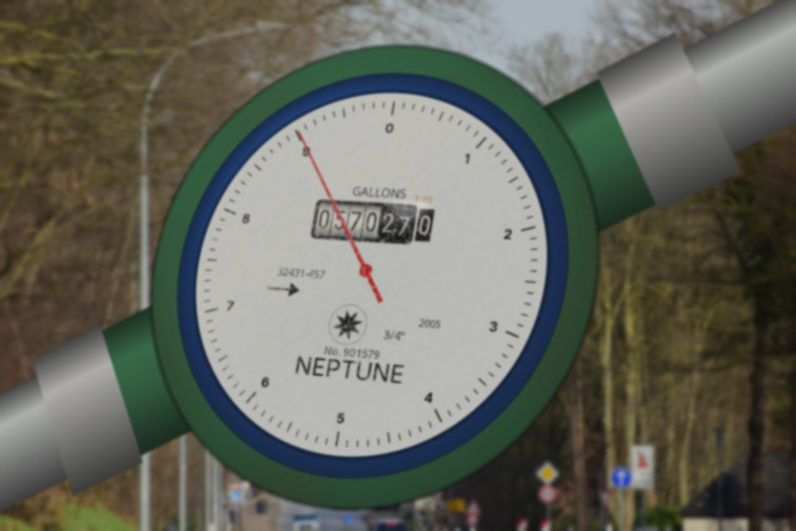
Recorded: 570269.0 (gal)
